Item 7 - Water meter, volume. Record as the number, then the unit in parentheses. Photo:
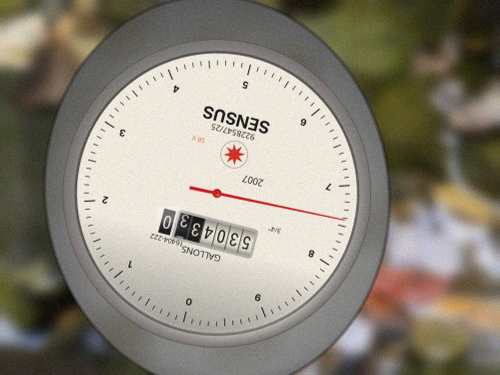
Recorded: 5304327.4 (gal)
